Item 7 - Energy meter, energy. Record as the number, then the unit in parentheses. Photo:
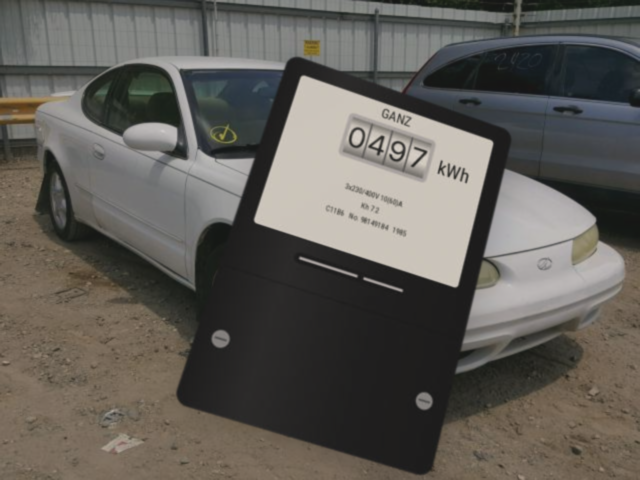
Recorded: 497 (kWh)
